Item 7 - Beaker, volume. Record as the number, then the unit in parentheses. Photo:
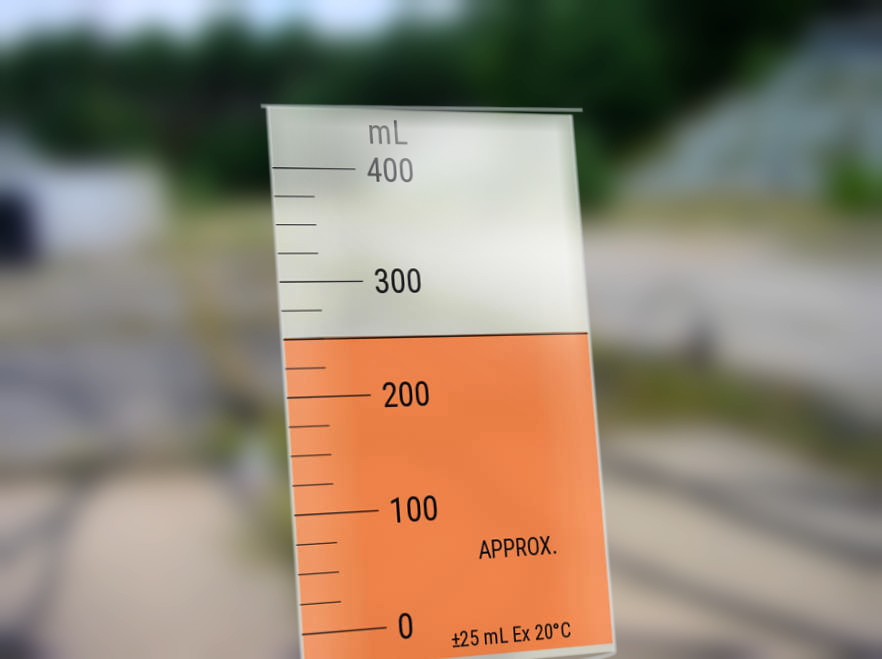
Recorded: 250 (mL)
